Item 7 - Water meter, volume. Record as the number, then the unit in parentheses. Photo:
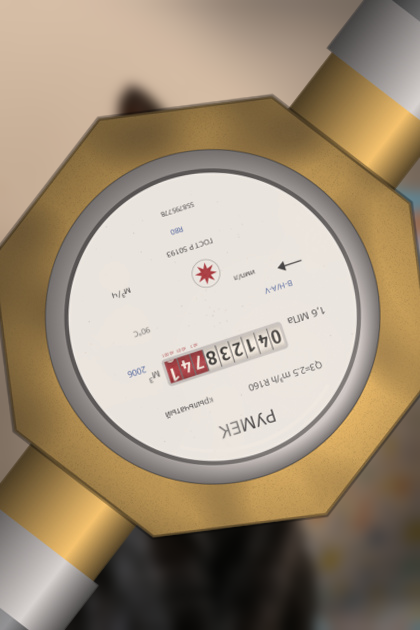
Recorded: 41238.741 (m³)
